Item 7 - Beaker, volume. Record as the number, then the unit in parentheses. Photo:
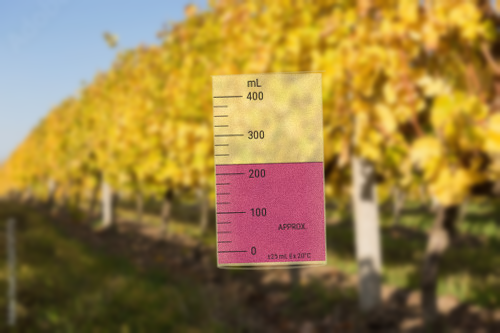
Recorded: 225 (mL)
